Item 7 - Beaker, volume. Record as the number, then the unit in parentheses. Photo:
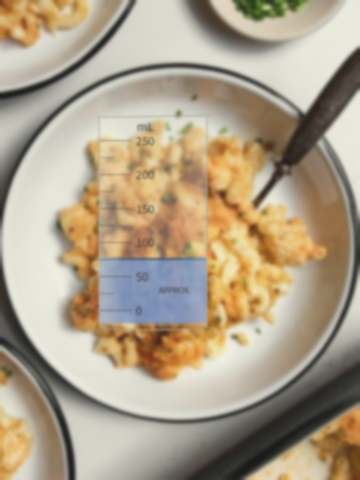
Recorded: 75 (mL)
